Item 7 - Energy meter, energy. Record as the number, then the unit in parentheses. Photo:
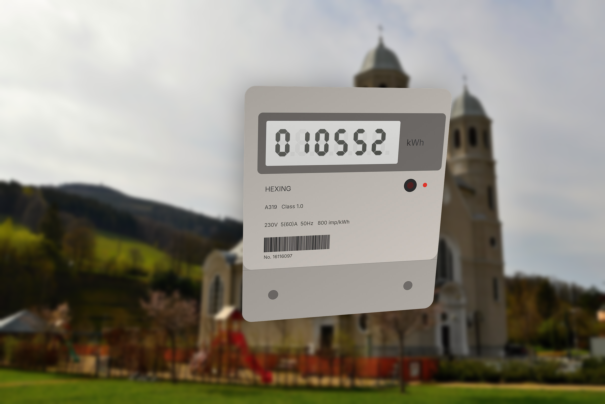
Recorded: 10552 (kWh)
